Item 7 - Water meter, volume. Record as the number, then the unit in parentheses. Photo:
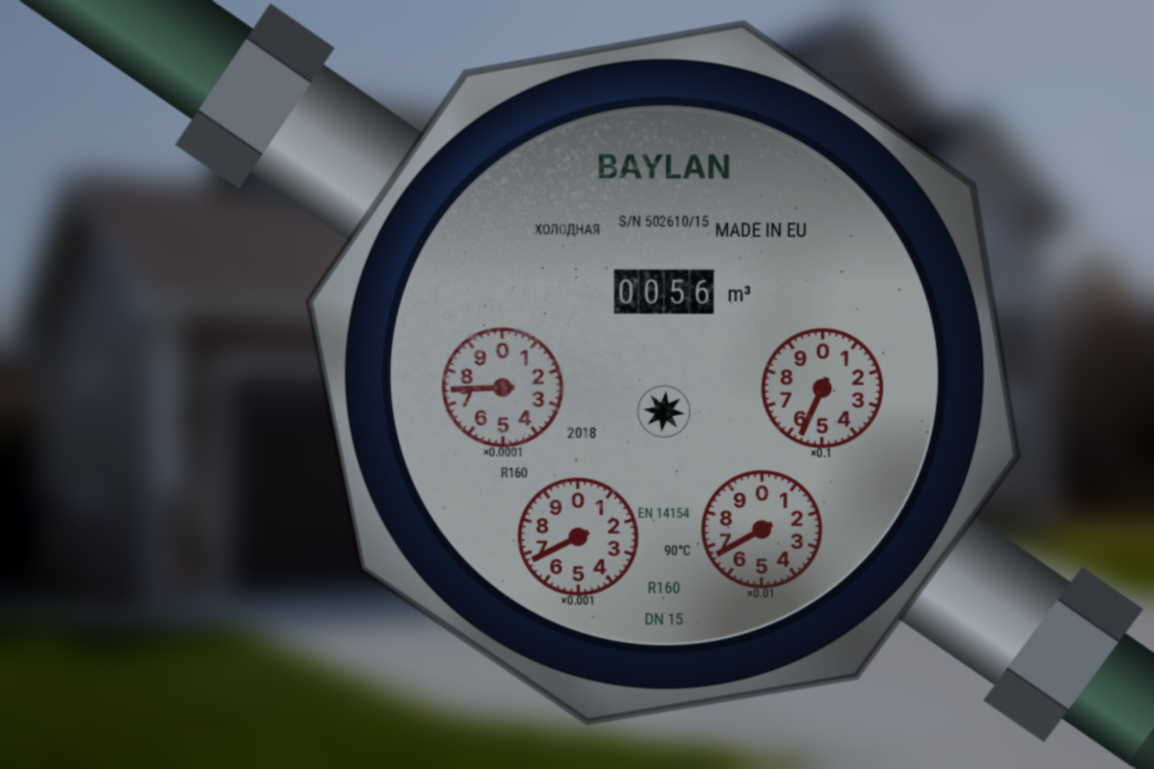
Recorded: 56.5667 (m³)
